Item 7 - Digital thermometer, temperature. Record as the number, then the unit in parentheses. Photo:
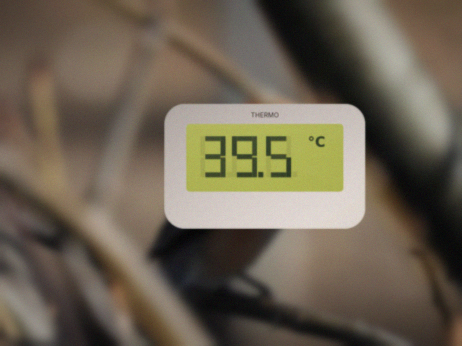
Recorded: 39.5 (°C)
